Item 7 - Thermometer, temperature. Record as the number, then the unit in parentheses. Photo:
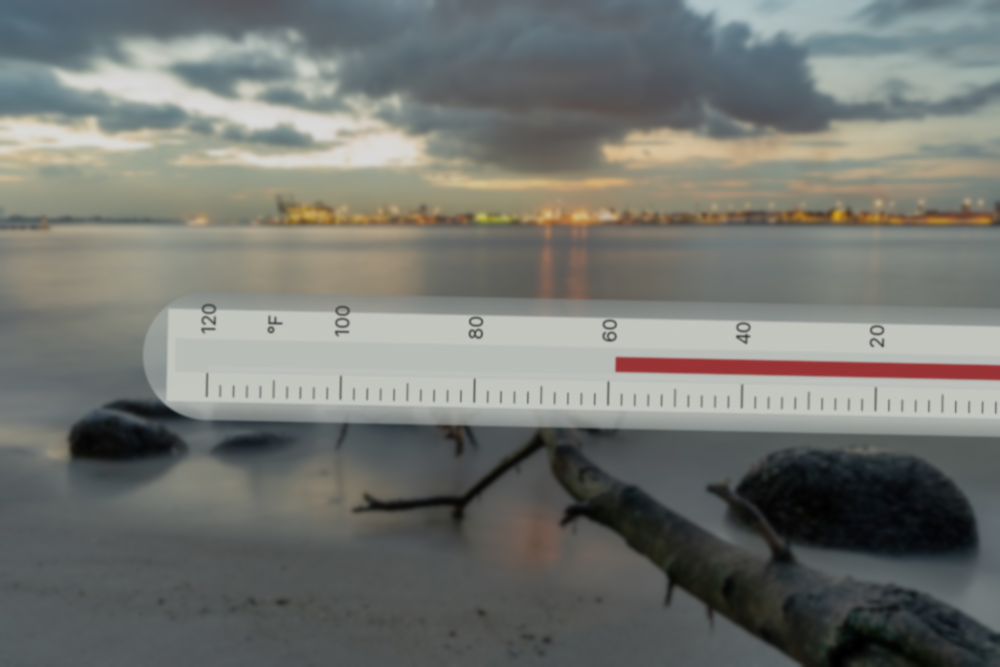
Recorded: 59 (°F)
